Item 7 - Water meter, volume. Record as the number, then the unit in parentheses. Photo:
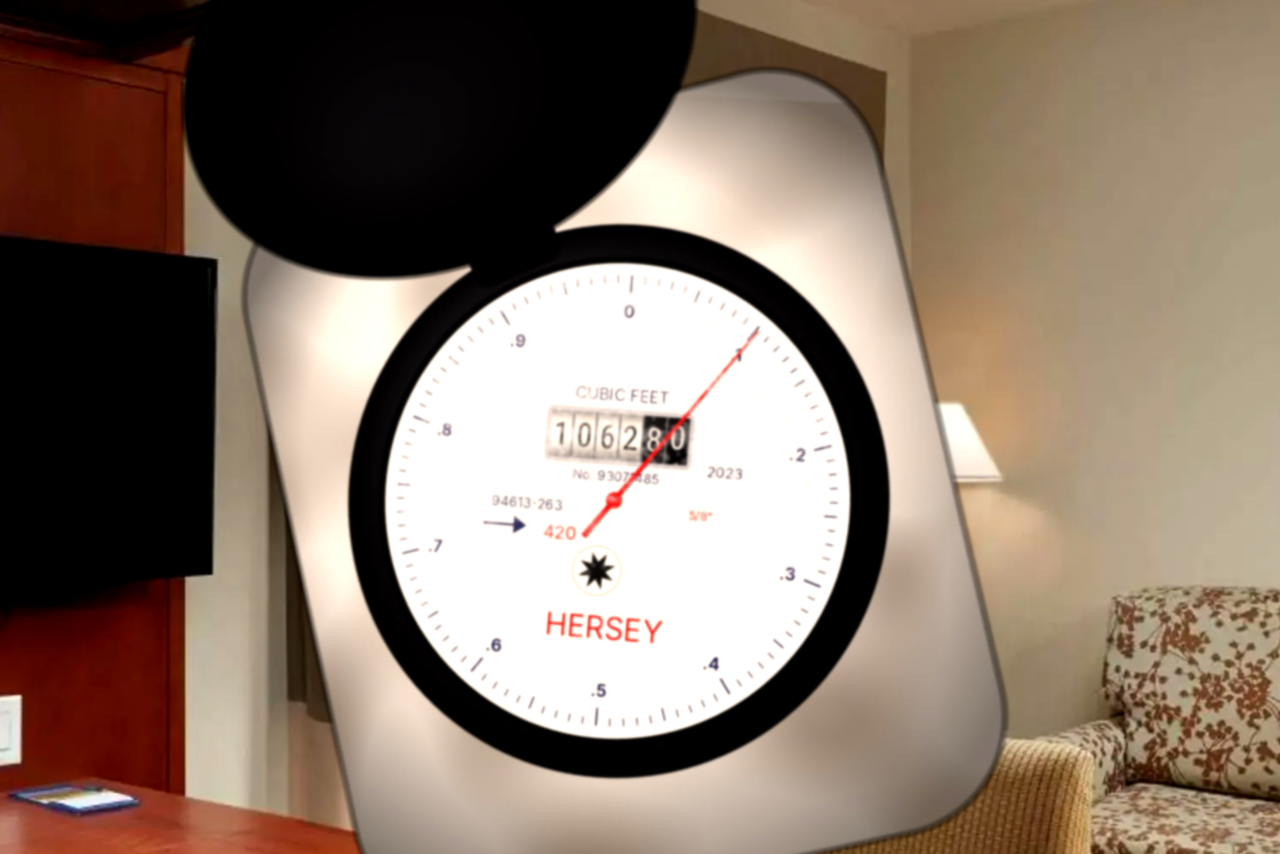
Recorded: 106280.10 (ft³)
